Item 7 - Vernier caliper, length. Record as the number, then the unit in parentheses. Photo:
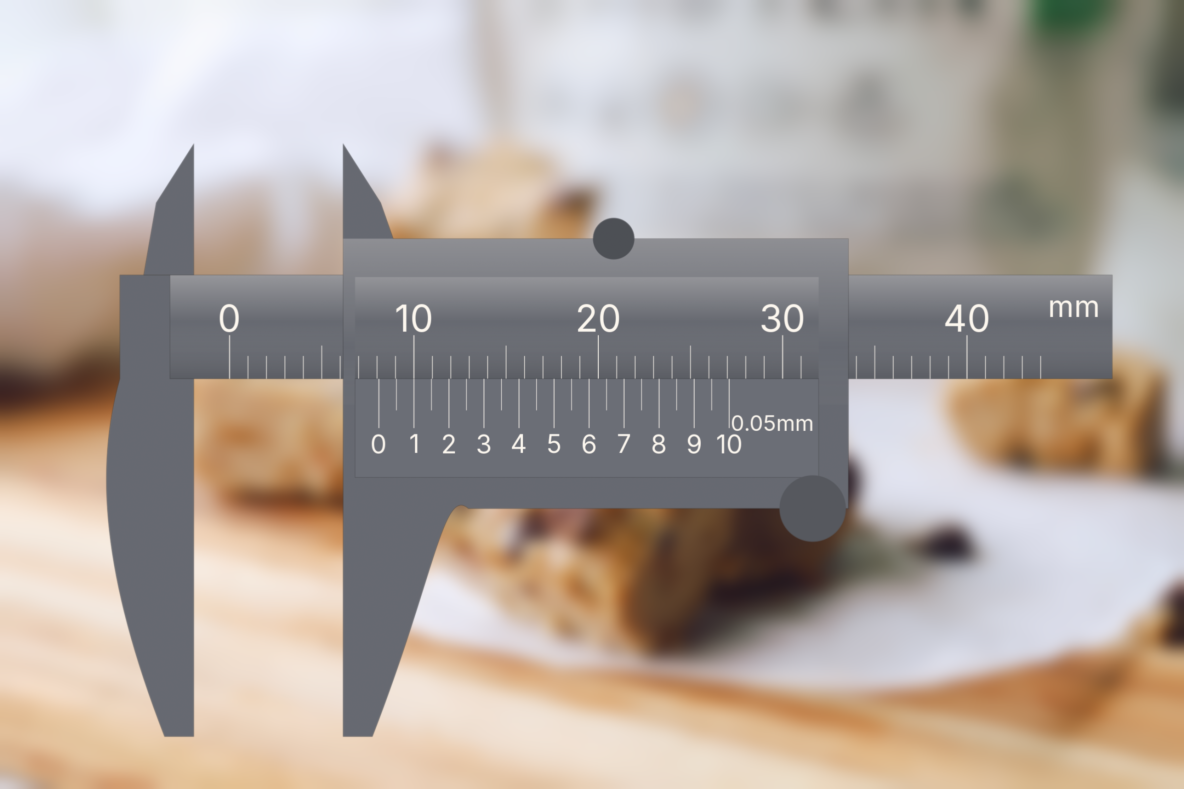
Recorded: 8.1 (mm)
